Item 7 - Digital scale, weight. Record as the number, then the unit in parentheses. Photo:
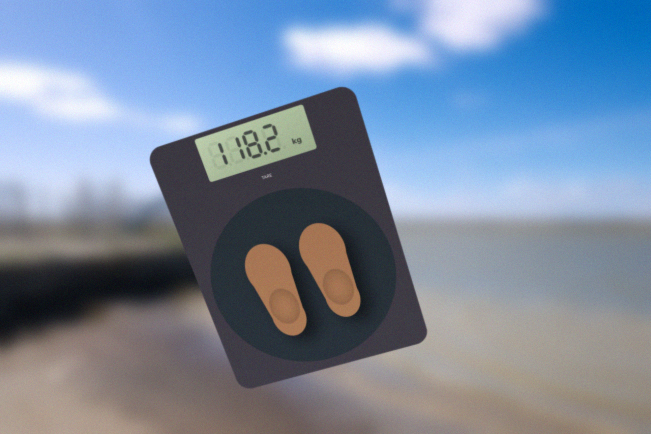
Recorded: 118.2 (kg)
